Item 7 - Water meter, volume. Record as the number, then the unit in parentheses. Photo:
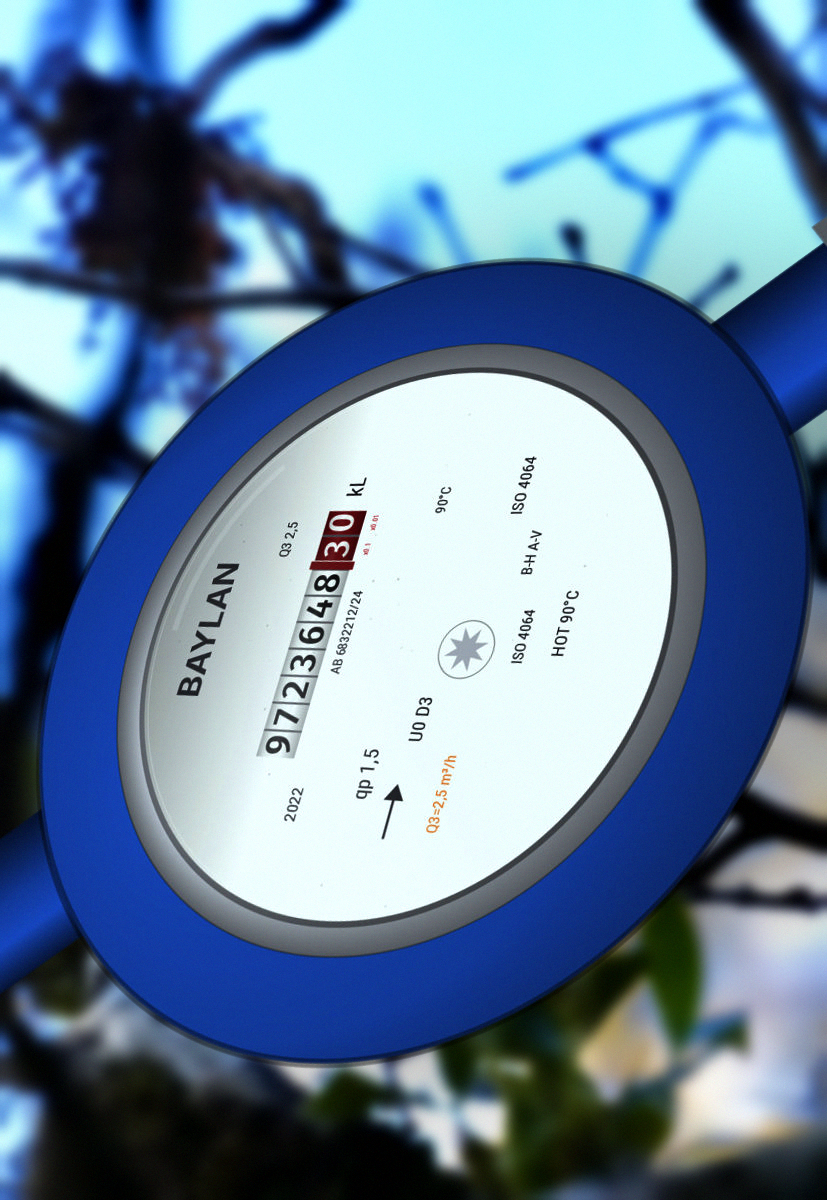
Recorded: 9723648.30 (kL)
